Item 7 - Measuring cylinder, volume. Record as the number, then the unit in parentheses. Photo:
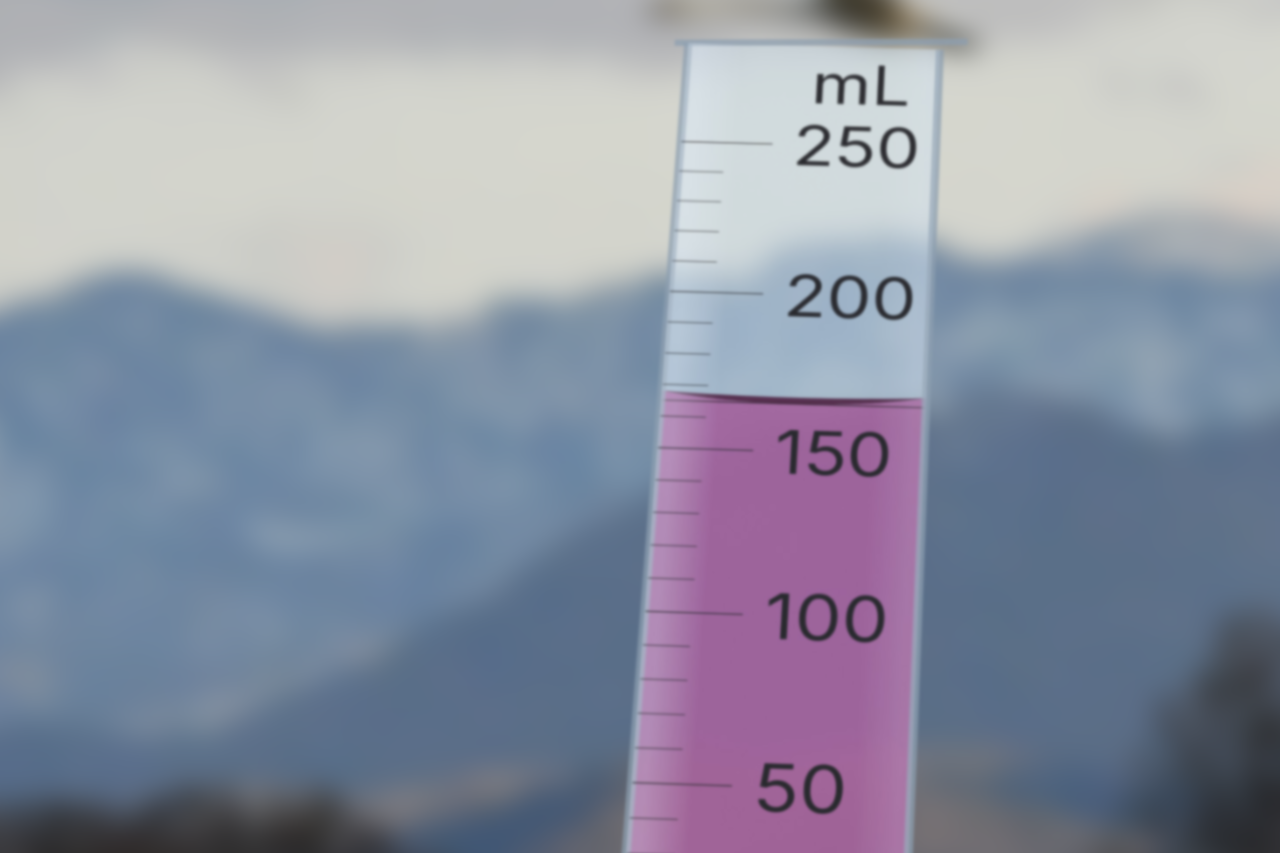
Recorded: 165 (mL)
